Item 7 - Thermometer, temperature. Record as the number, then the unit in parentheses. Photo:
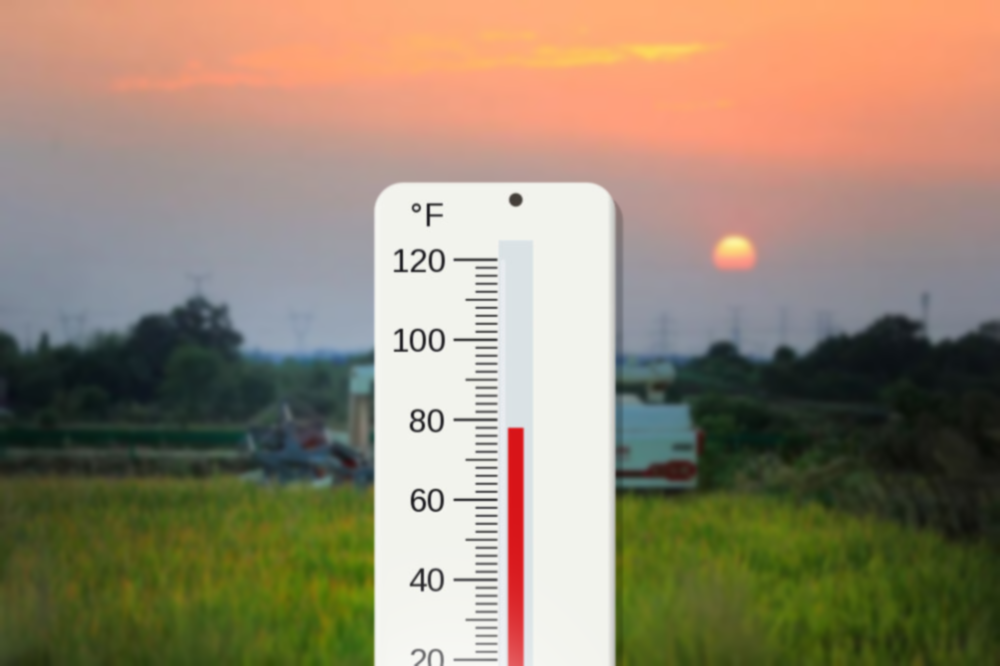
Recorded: 78 (°F)
